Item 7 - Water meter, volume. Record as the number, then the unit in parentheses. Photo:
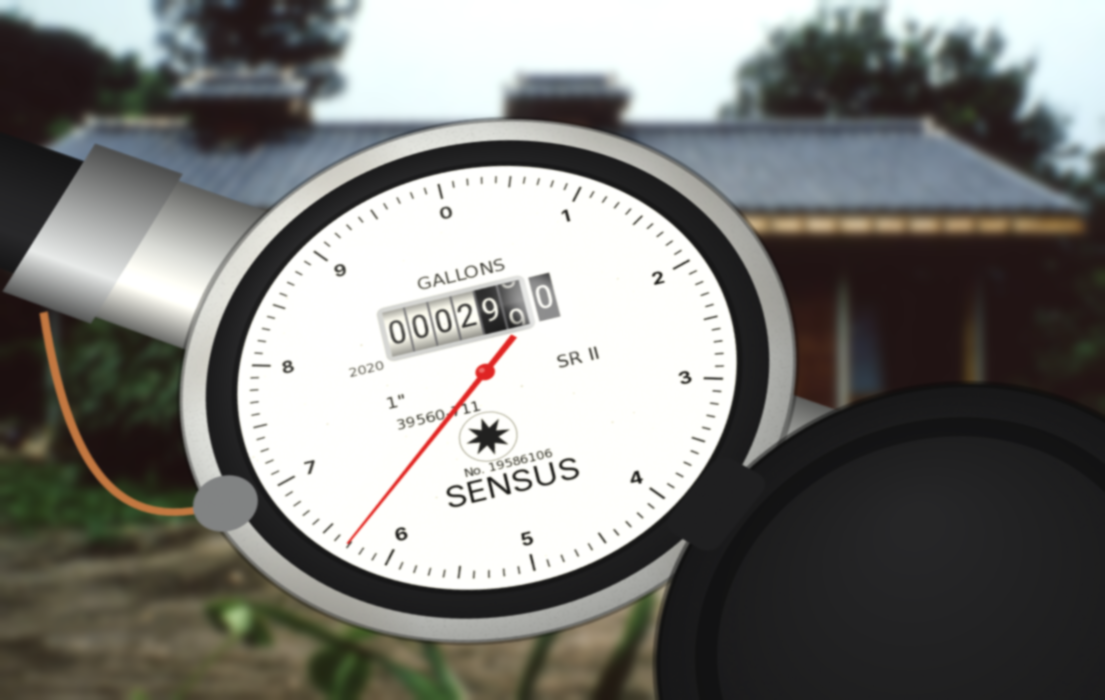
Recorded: 2986.3 (gal)
